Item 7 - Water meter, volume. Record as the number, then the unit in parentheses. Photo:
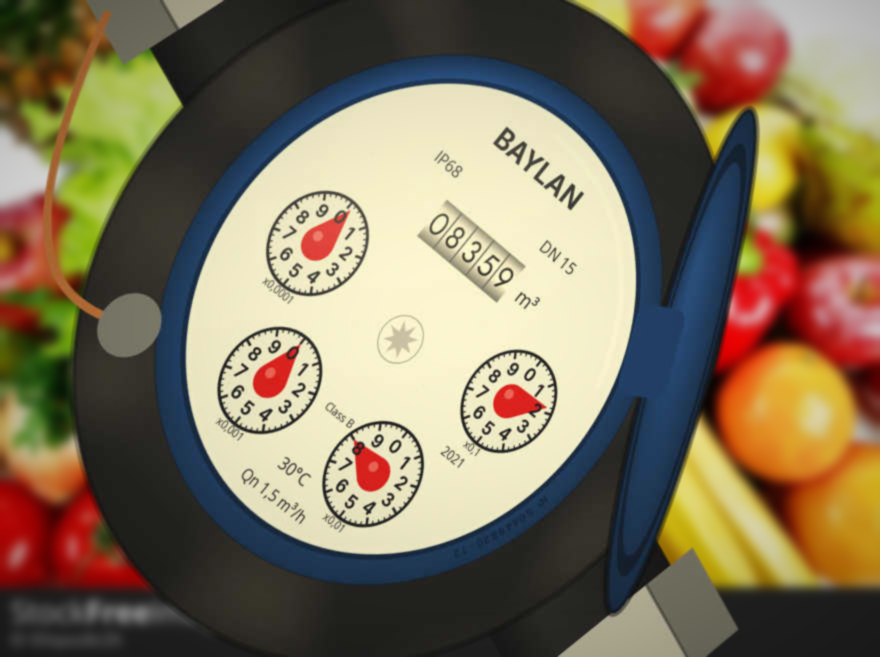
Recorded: 8359.1800 (m³)
